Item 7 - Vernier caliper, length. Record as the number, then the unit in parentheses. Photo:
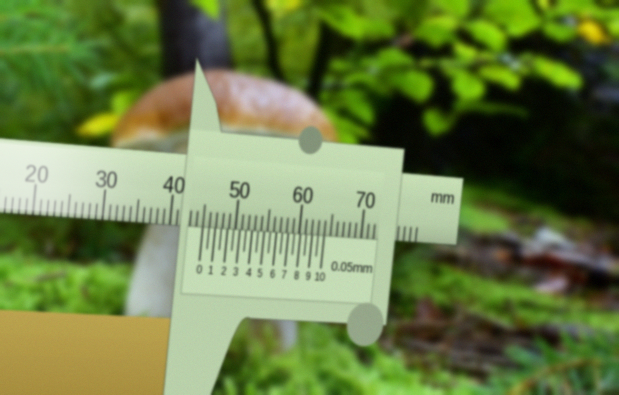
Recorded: 45.0 (mm)
